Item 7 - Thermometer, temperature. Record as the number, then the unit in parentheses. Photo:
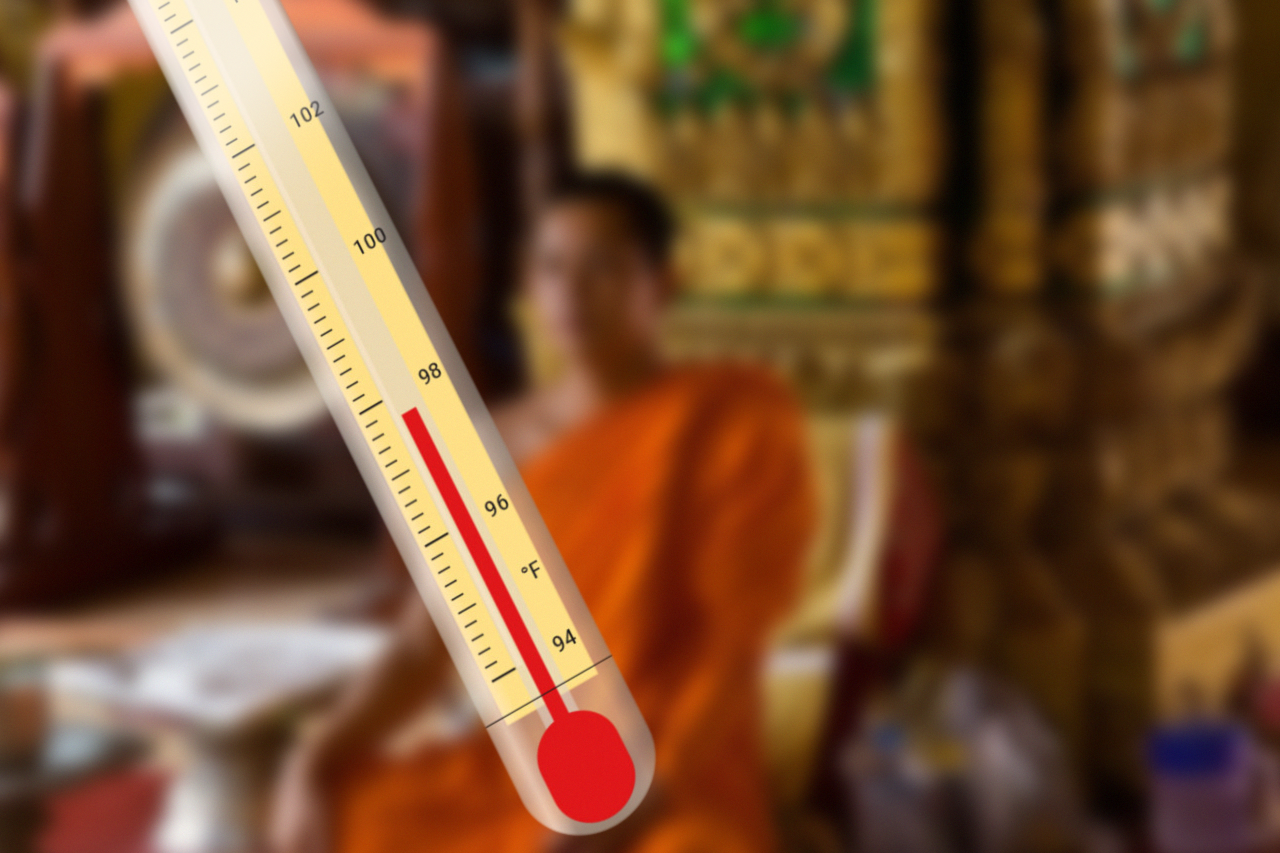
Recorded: 97.7 (°F)
